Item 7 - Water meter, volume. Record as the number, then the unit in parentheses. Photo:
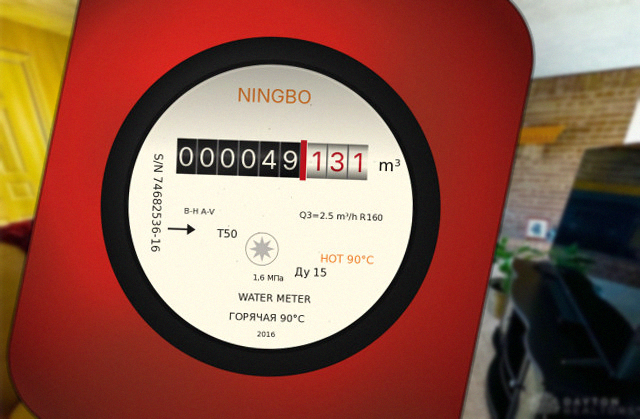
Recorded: 49.131 (m³)
